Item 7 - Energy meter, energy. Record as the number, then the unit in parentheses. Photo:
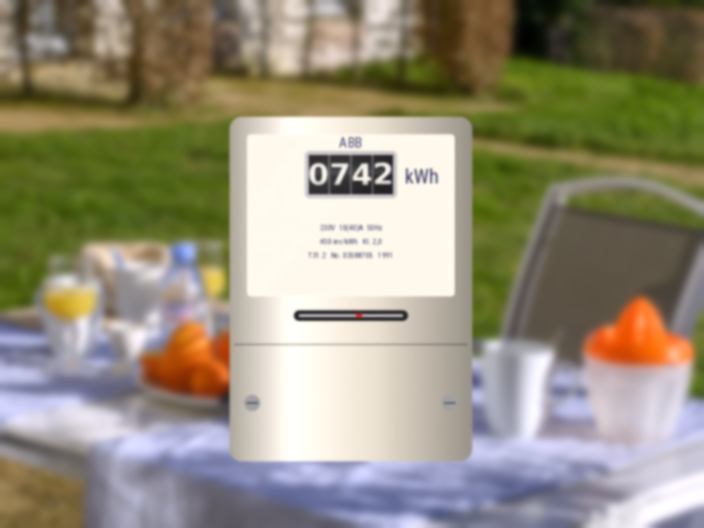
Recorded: 742 (kWh)
